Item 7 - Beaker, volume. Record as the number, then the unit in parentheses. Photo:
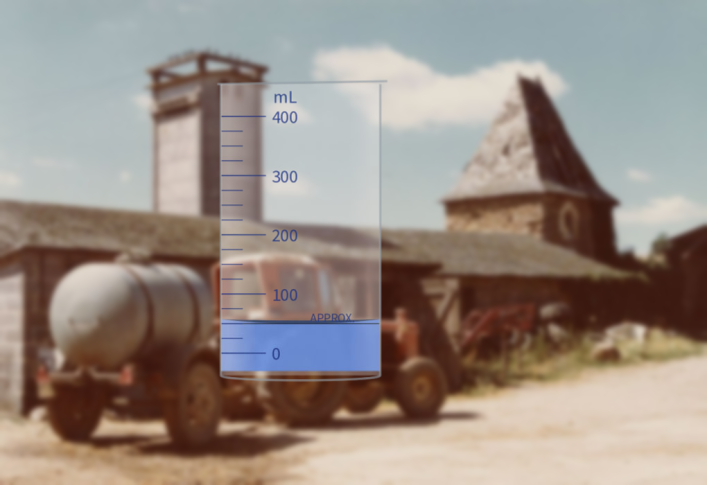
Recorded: 50 (mL)
